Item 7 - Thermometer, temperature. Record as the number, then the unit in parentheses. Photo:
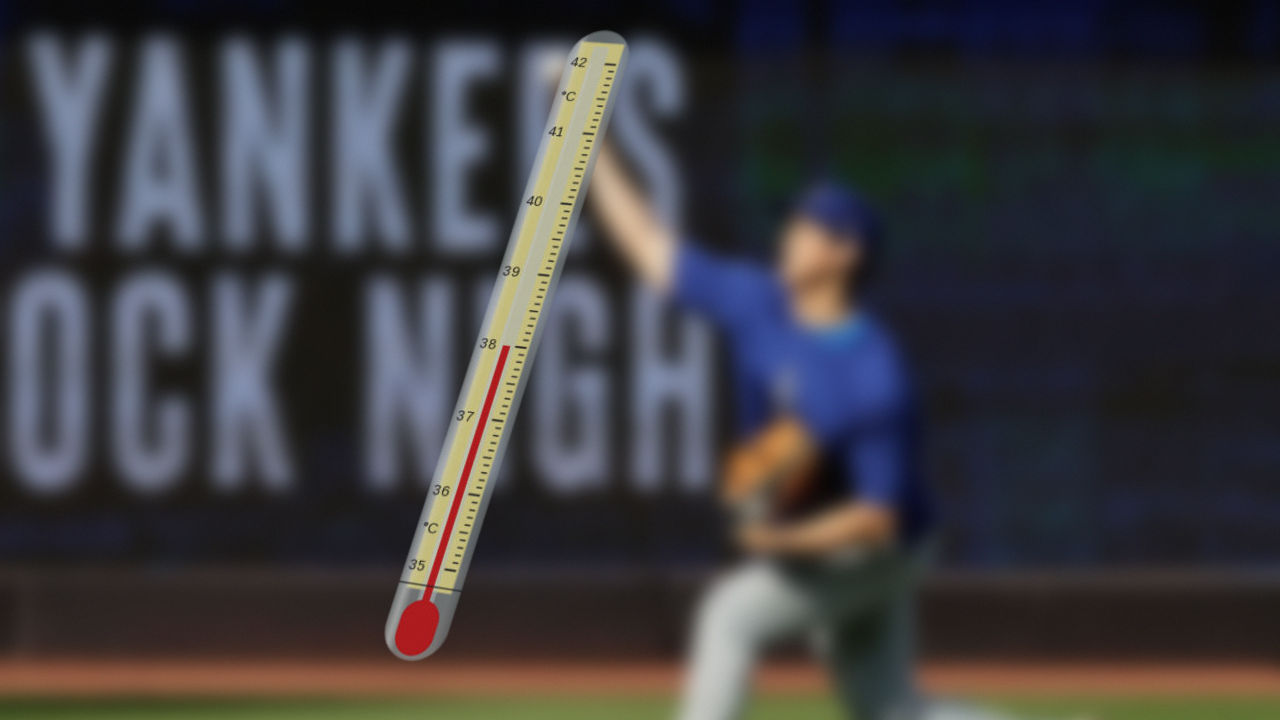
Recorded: 38 (°C)
